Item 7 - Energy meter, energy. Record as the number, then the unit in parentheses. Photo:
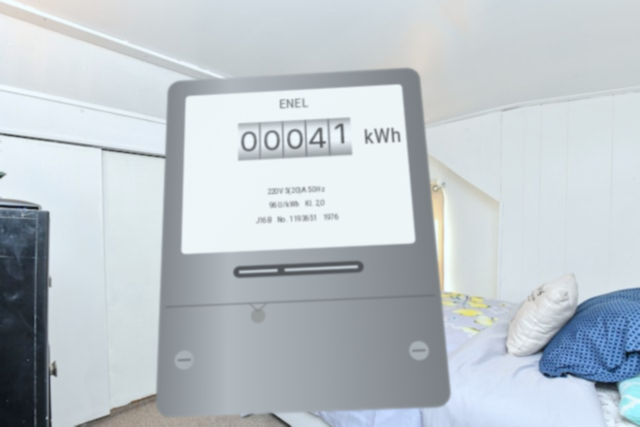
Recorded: 41 (kWh)
